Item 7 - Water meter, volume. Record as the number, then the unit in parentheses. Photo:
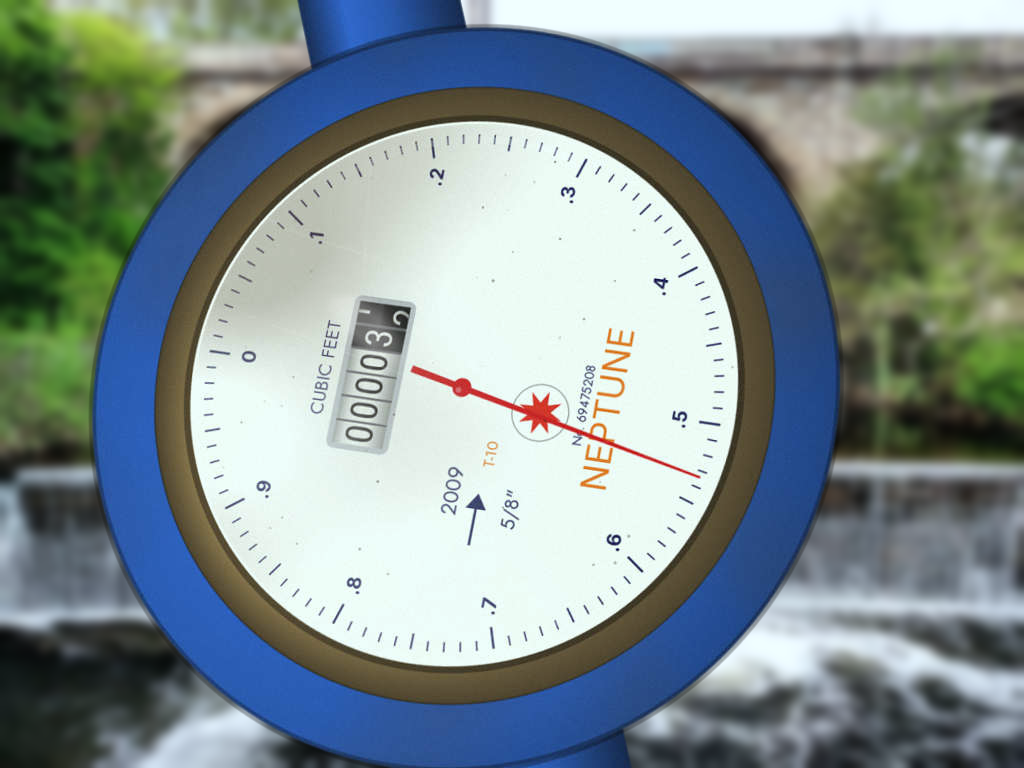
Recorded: 31.53 (ft³)
